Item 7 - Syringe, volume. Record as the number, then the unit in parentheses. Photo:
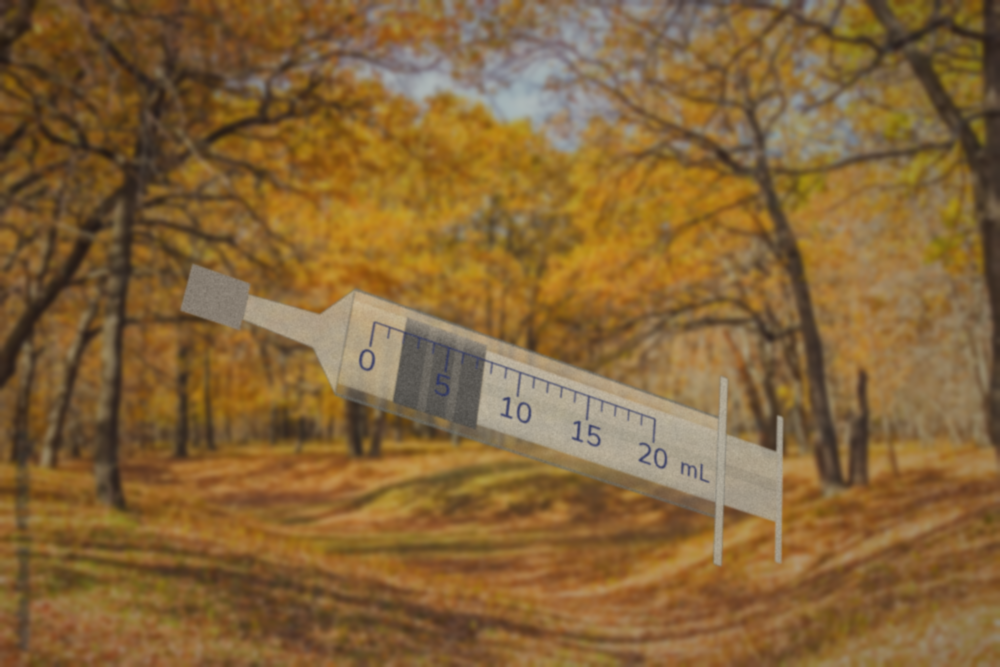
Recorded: 2 (mL)
